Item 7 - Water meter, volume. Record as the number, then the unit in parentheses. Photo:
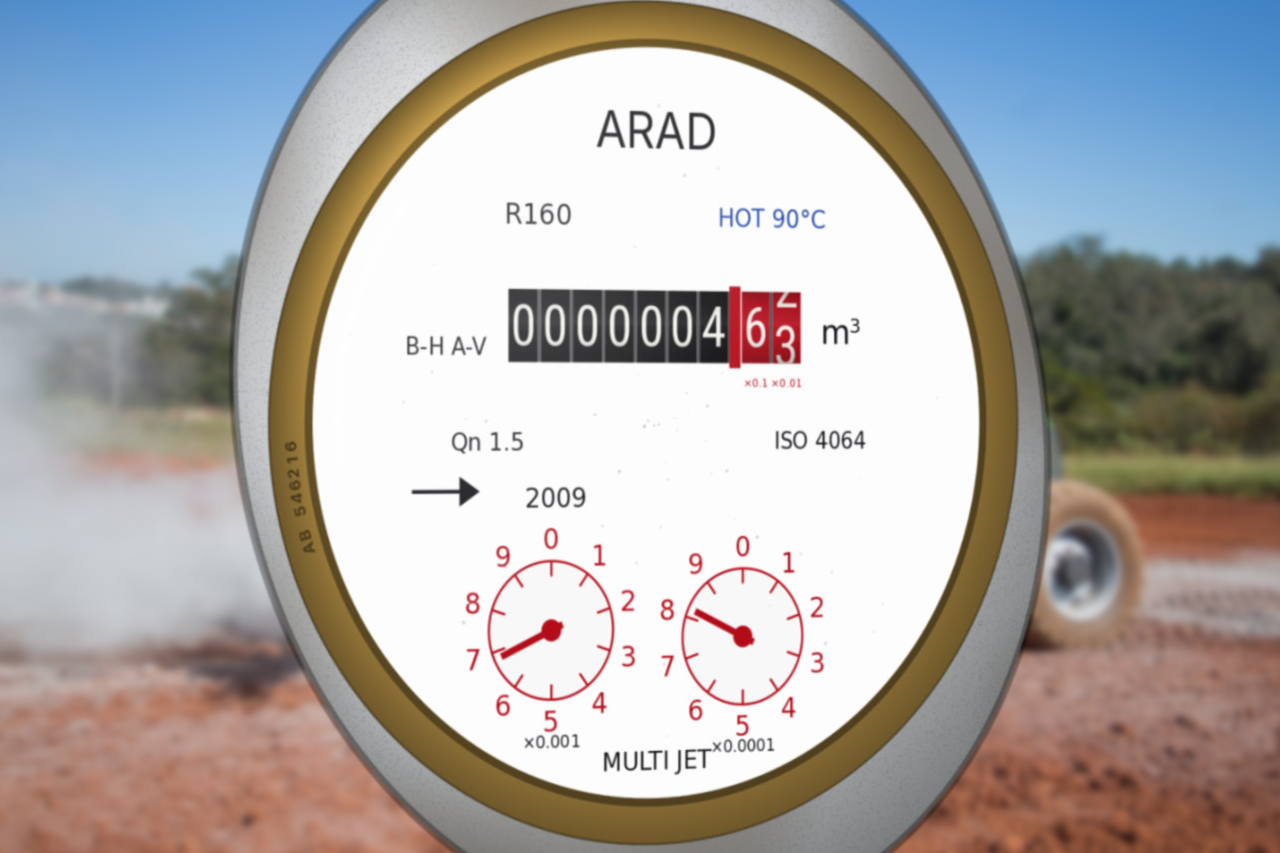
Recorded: 4.6268 (m³)
